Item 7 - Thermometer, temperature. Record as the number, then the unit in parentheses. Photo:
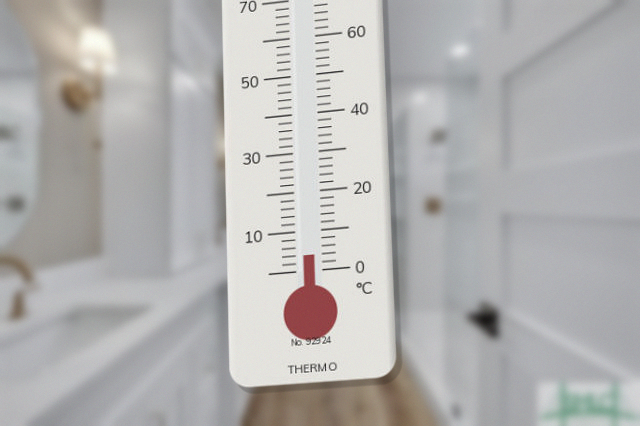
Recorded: 4 (°C)
